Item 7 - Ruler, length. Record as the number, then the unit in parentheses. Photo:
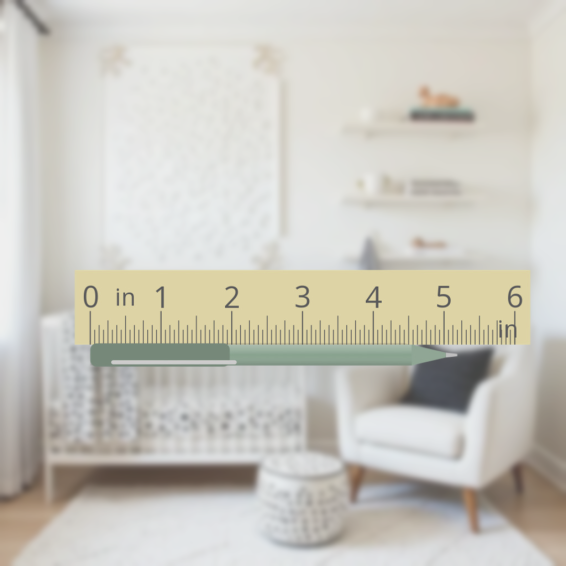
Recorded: 5.1875 (in)
